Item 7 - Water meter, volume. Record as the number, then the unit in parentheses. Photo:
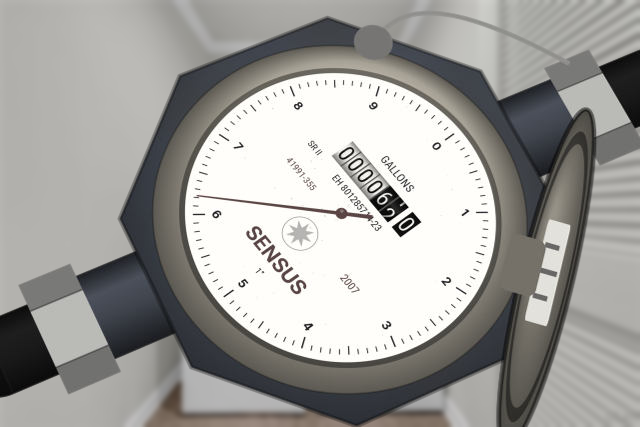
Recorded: 616.2 (gal)
